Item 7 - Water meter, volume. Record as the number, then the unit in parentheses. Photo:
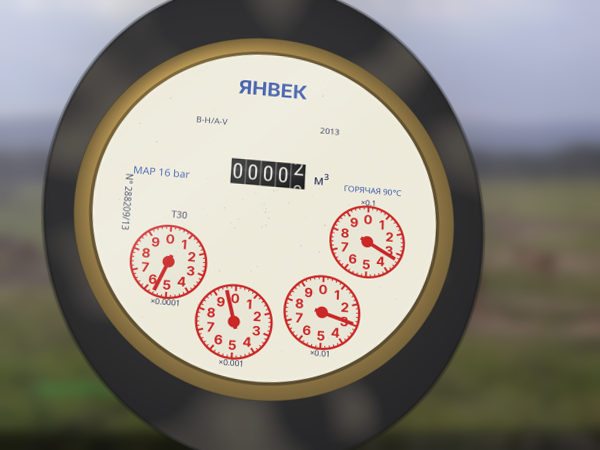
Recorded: 2.3295 (m³)
